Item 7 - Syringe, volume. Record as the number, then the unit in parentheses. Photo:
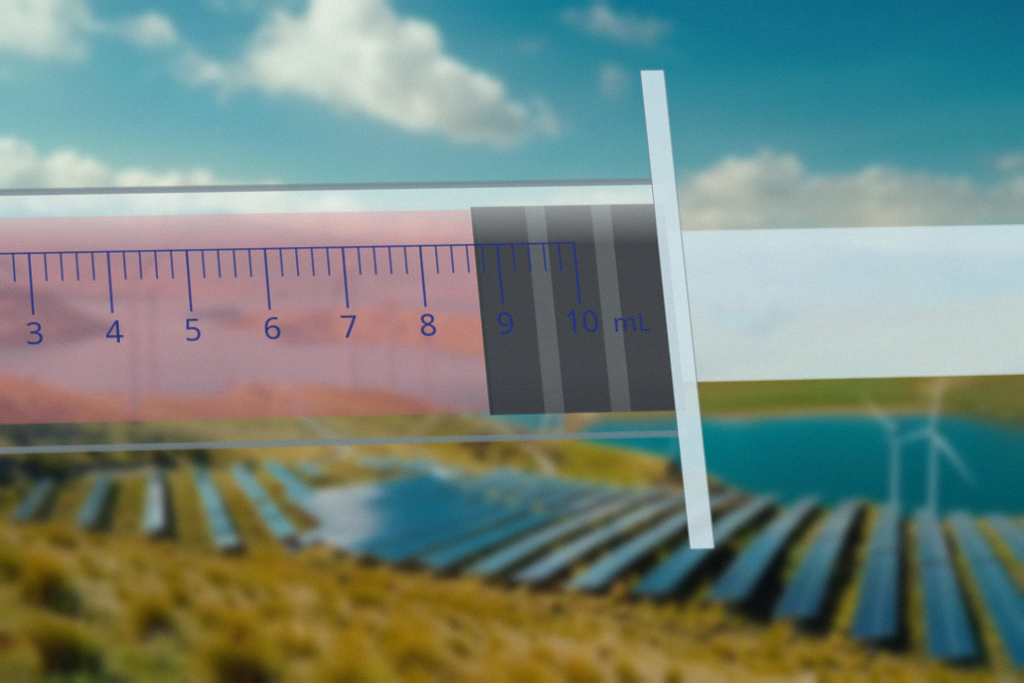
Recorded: 8.7 (mL)
